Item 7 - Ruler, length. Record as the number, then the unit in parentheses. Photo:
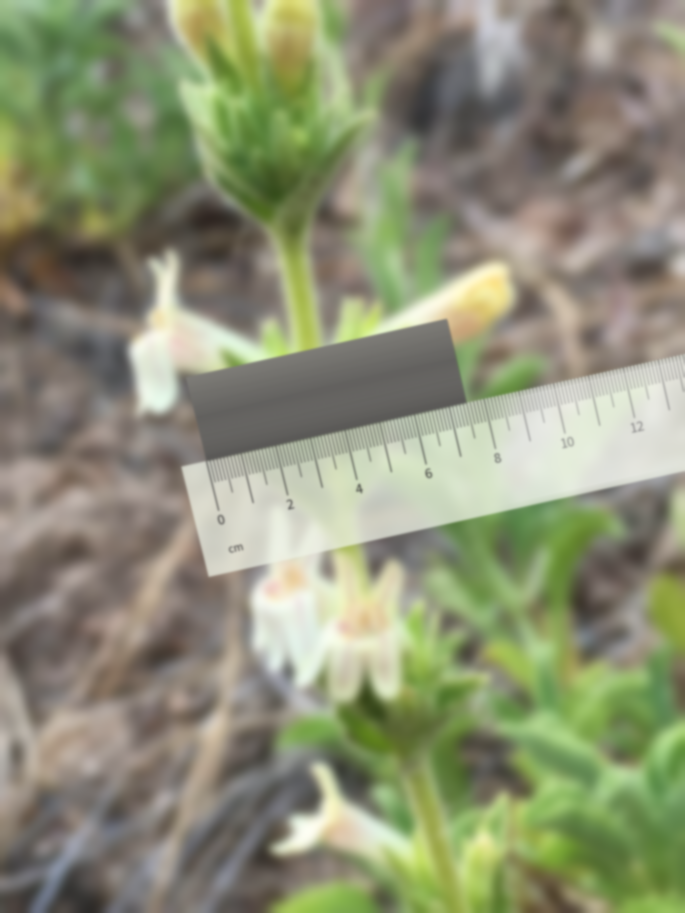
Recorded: 7.5 (cm)
